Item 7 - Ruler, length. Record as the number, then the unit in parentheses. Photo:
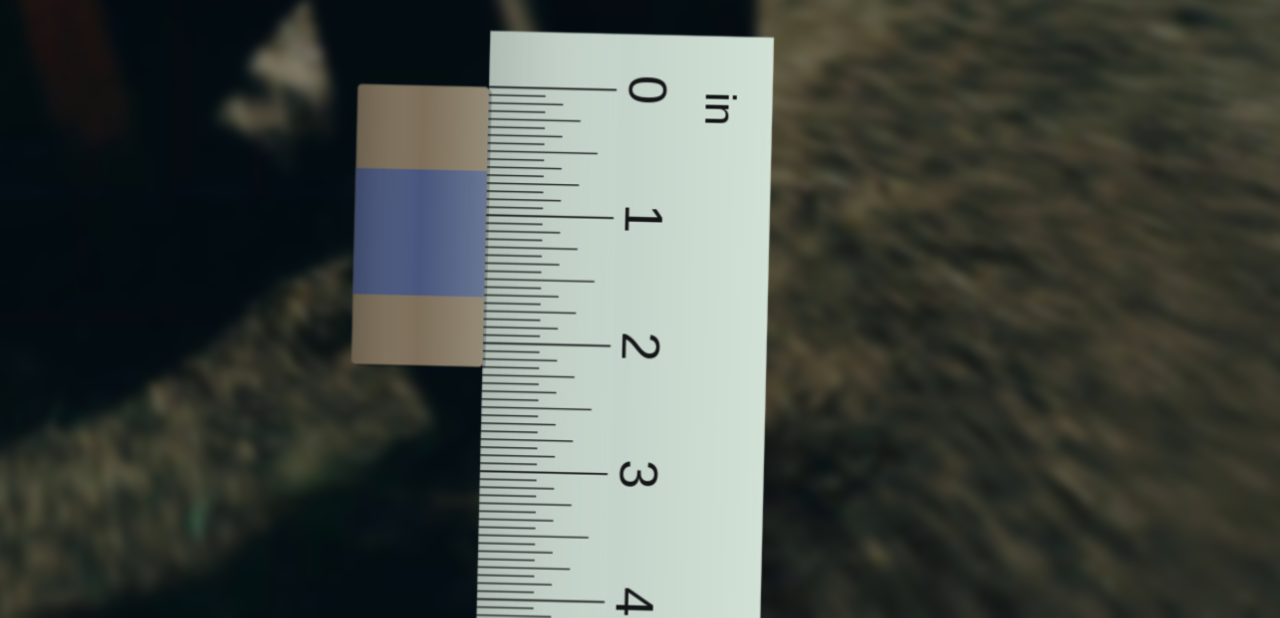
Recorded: 2.1875 (in)
